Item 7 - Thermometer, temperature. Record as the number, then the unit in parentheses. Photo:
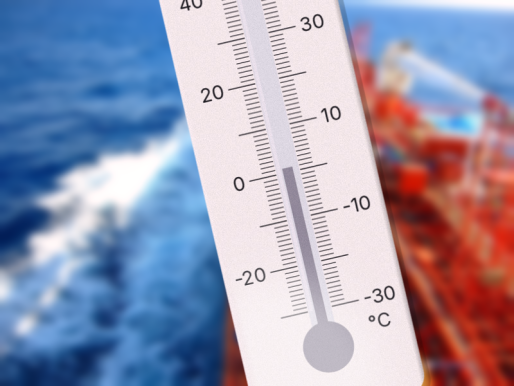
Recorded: 1 (°C)
